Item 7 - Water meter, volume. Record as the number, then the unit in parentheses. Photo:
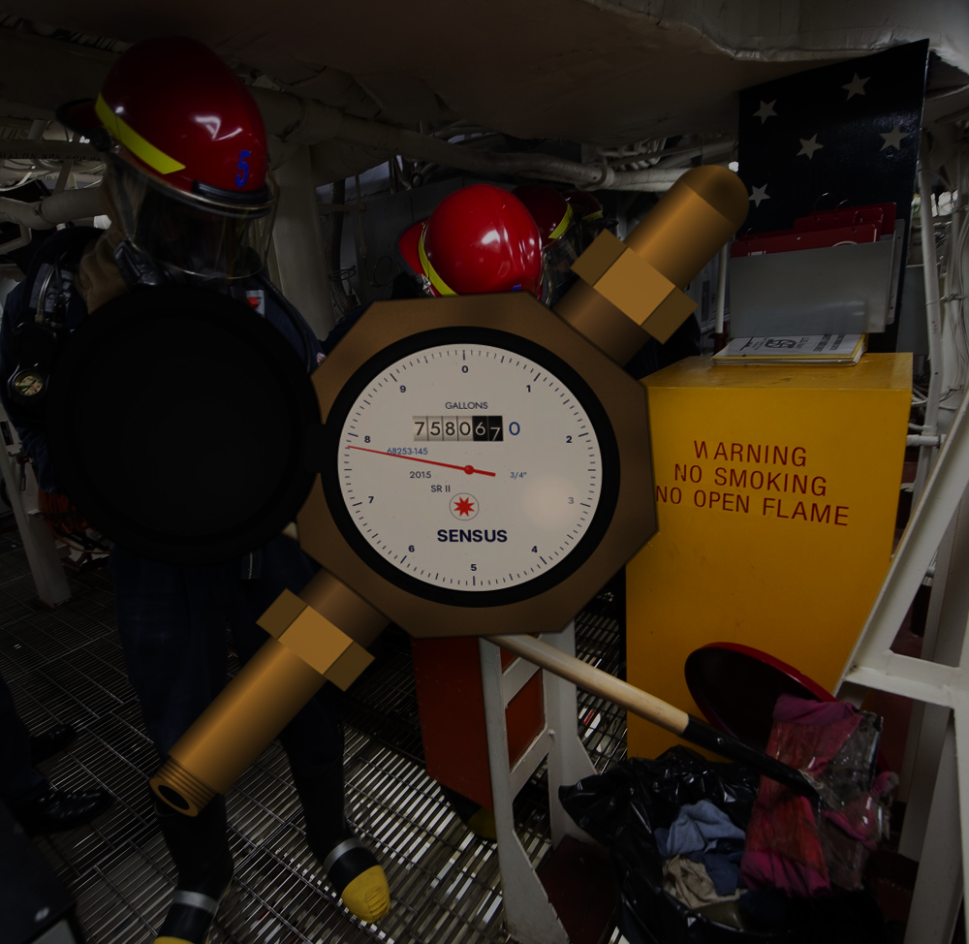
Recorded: 7580667.8 (gal)
